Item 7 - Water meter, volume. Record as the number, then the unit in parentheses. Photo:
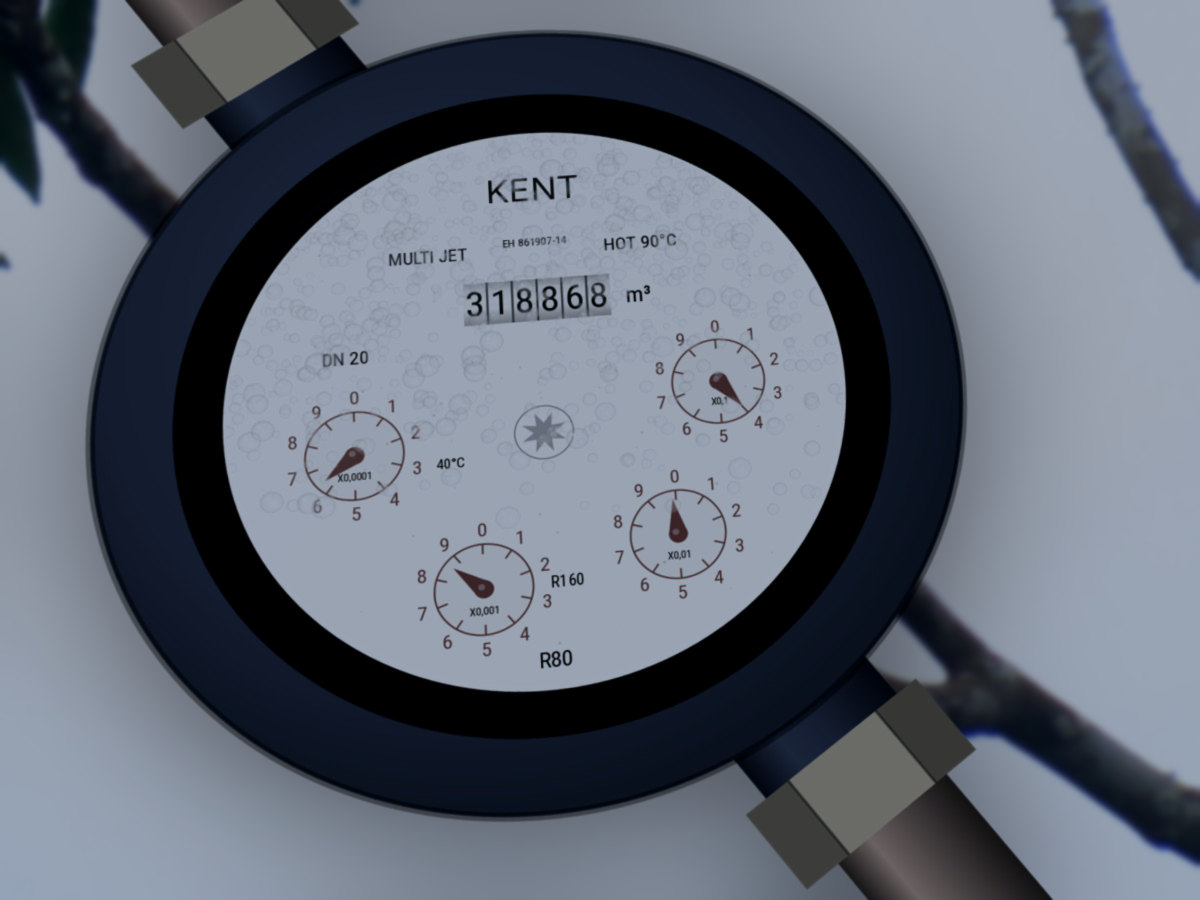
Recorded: 318868.3986 (m³)
